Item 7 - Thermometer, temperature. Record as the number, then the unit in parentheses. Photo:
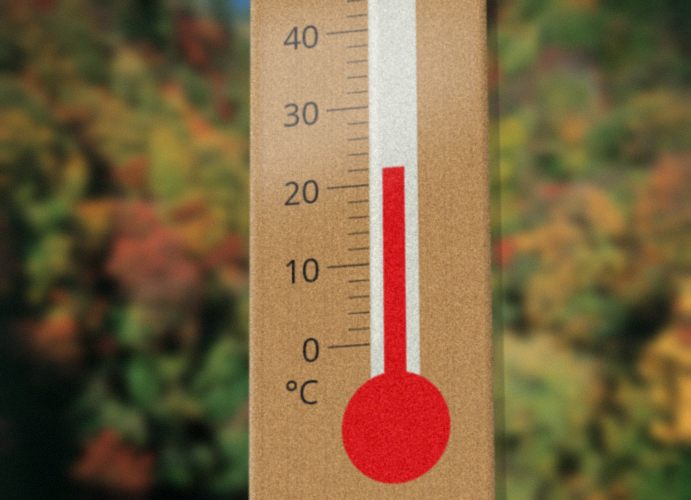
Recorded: 22 (°C)
